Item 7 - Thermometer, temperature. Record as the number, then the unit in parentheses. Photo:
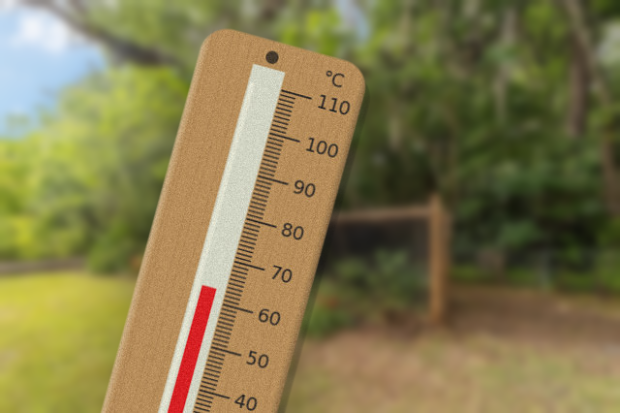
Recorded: 63 (°C)
